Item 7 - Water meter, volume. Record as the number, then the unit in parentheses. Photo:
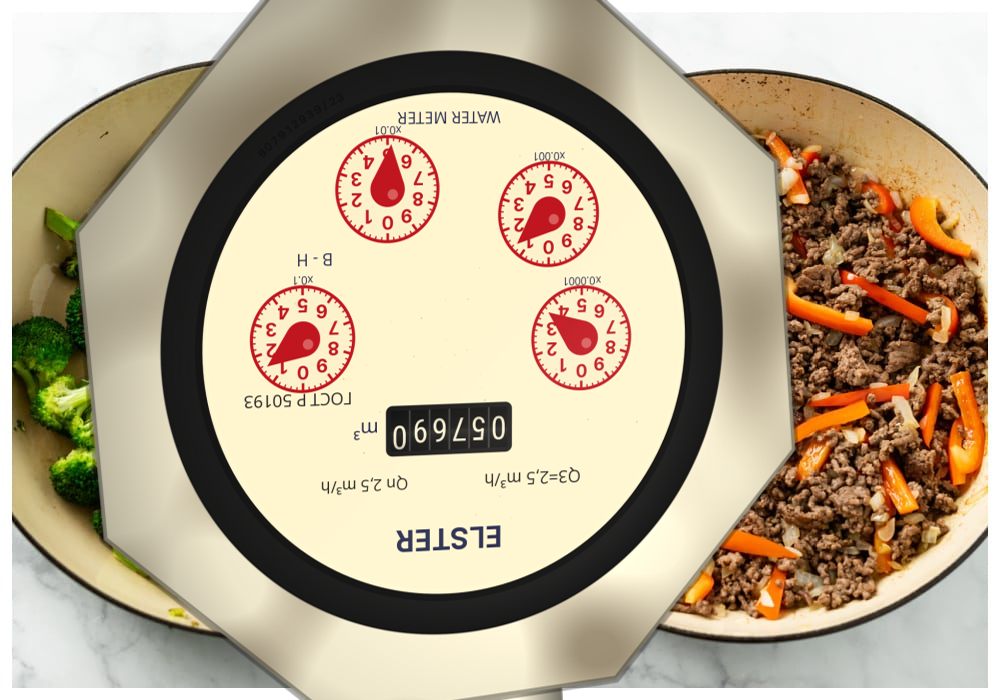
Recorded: 57690.1513 (m³)
